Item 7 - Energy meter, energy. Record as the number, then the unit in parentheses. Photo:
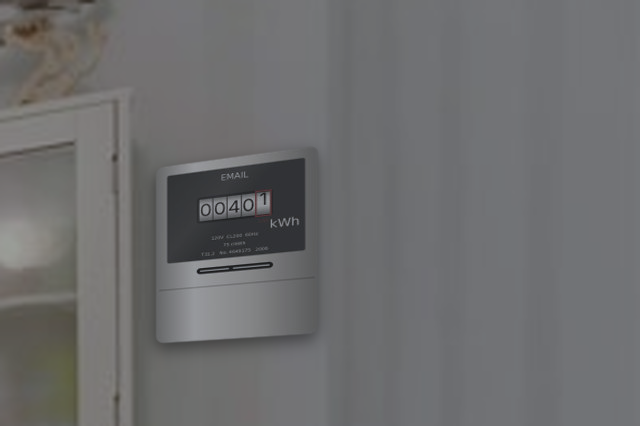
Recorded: 40.1 (kWh)
